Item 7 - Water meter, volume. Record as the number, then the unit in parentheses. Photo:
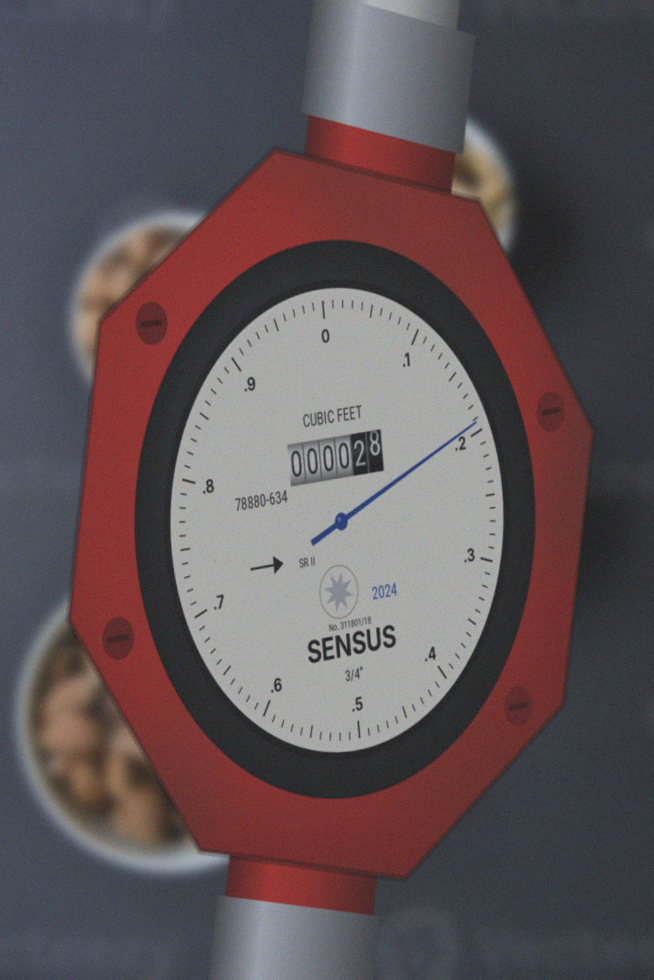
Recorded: 28.19 (ft³)
